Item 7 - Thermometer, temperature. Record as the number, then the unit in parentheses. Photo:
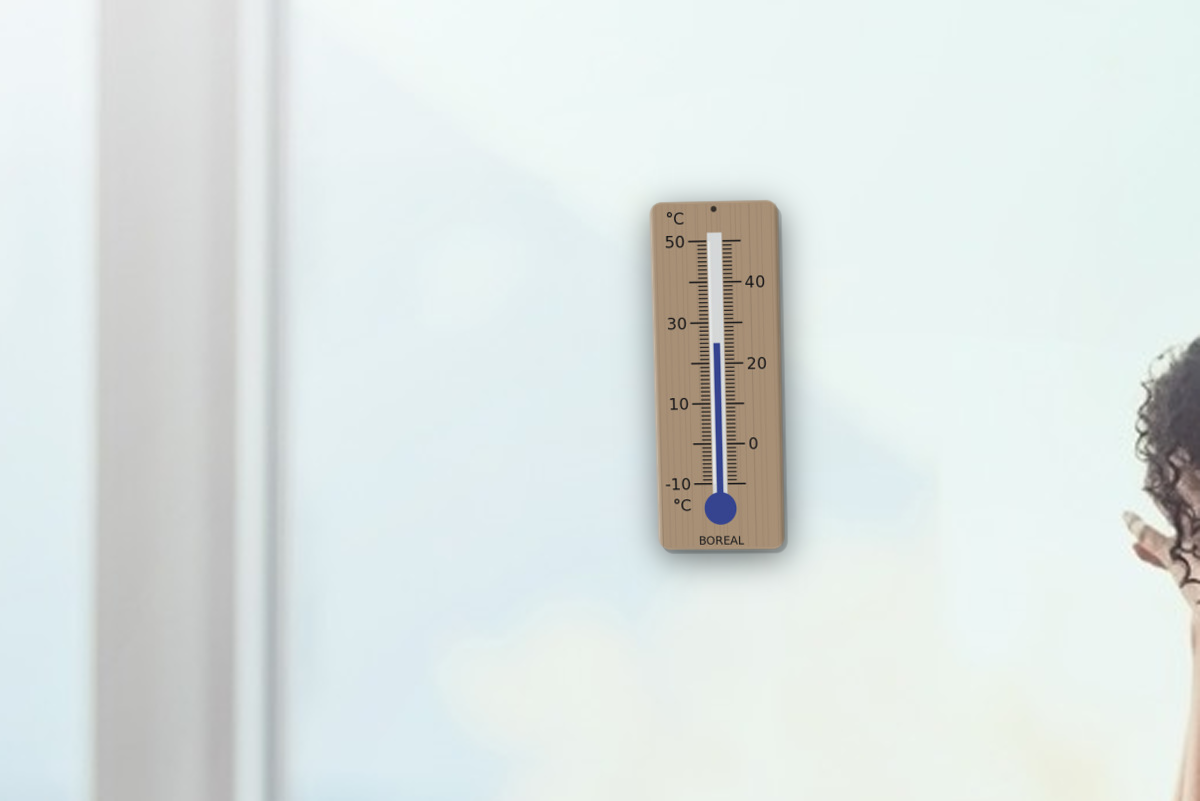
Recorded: 25 (°C)
